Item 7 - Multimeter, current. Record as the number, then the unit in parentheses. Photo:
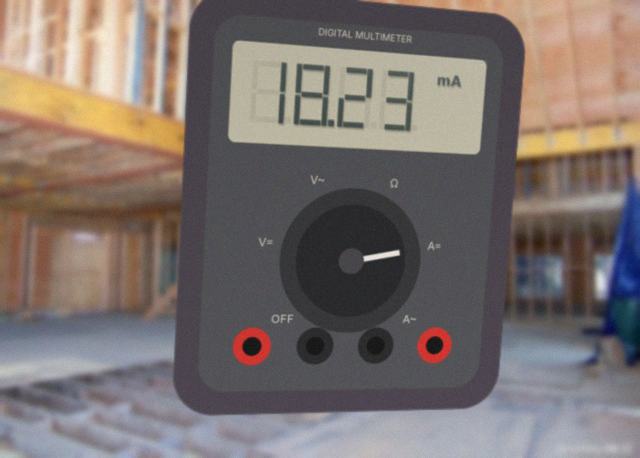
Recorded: 18.23 (mA)
